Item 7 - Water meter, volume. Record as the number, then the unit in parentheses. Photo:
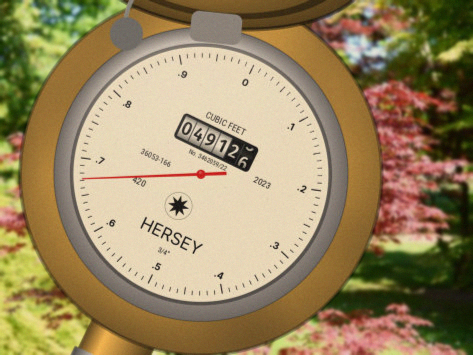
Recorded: 49125.67 (ft³)
